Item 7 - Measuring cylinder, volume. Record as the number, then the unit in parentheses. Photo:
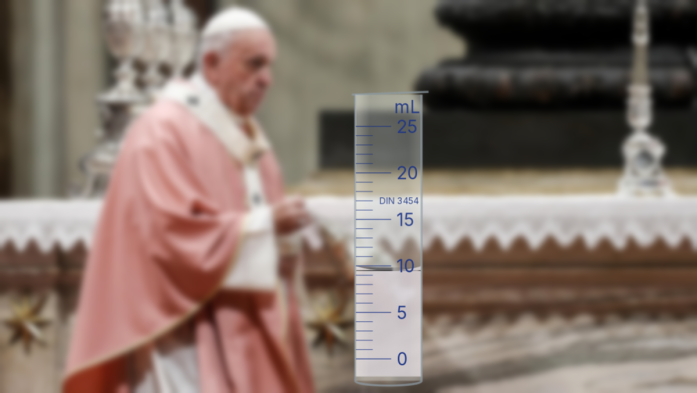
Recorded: 9.5 (mL)
